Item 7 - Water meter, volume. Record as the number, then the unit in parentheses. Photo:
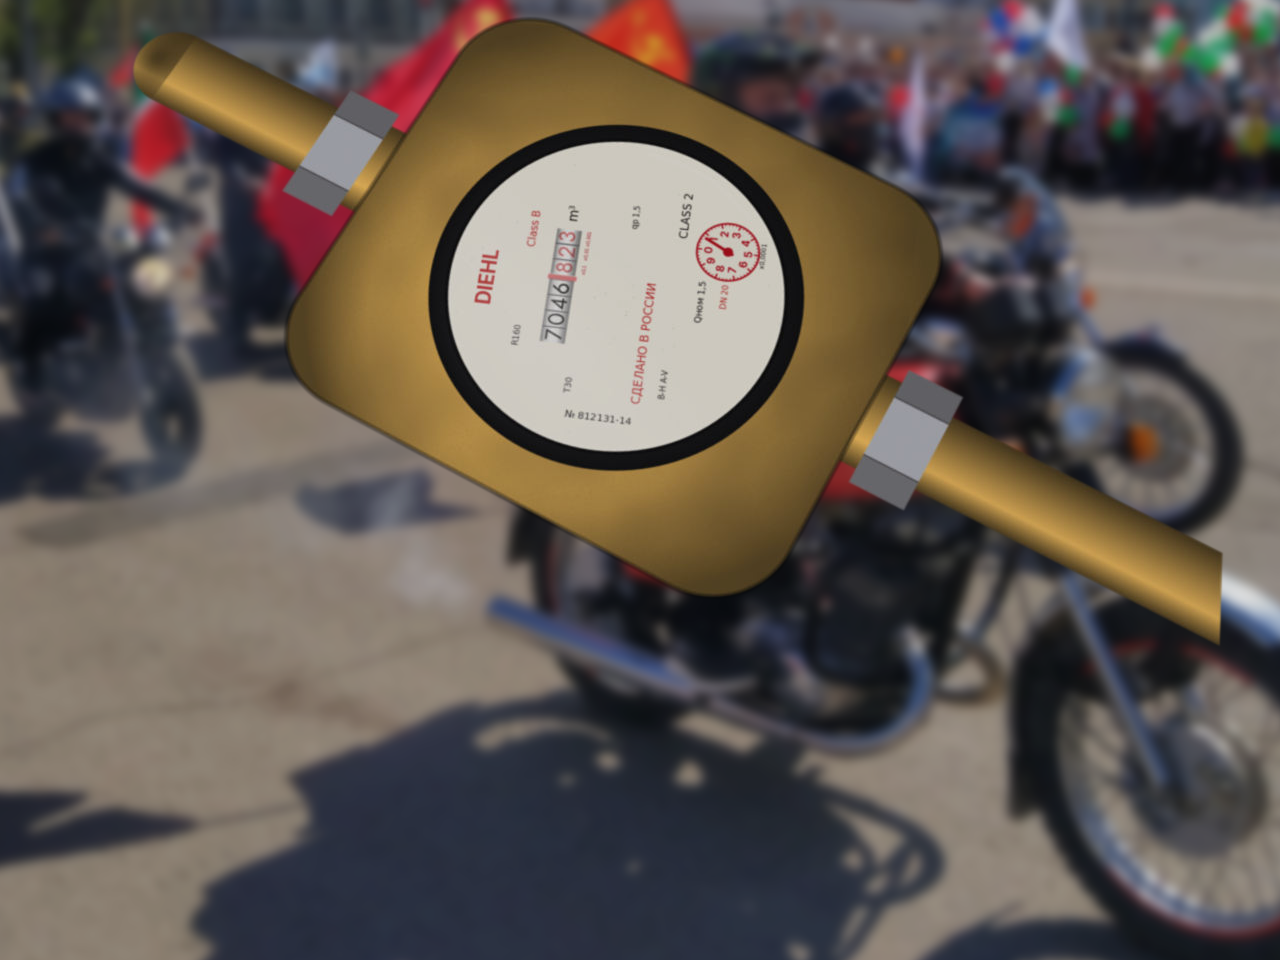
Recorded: 7046.8230 (m³)
